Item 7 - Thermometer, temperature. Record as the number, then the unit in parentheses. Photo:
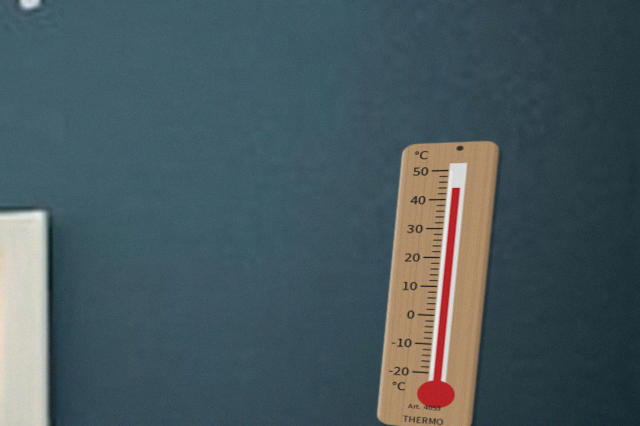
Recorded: 44 (°C)
